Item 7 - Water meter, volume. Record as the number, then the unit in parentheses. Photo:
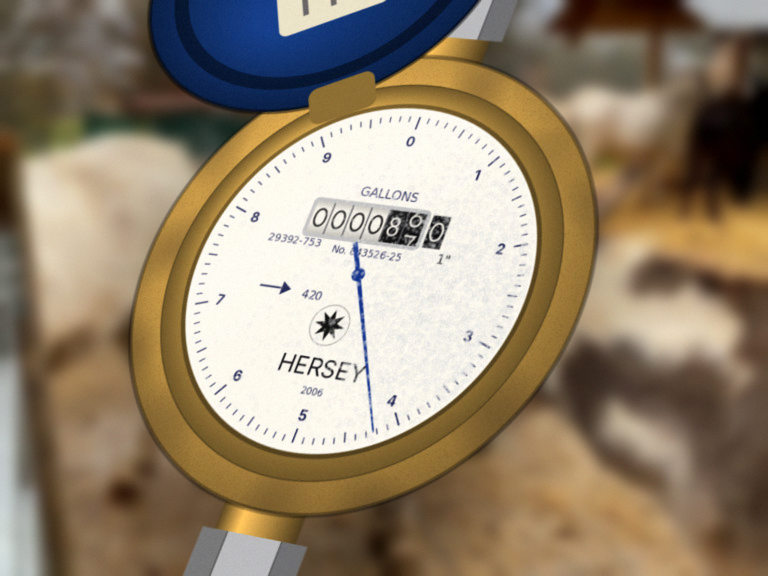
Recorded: 864.2 (gal)
